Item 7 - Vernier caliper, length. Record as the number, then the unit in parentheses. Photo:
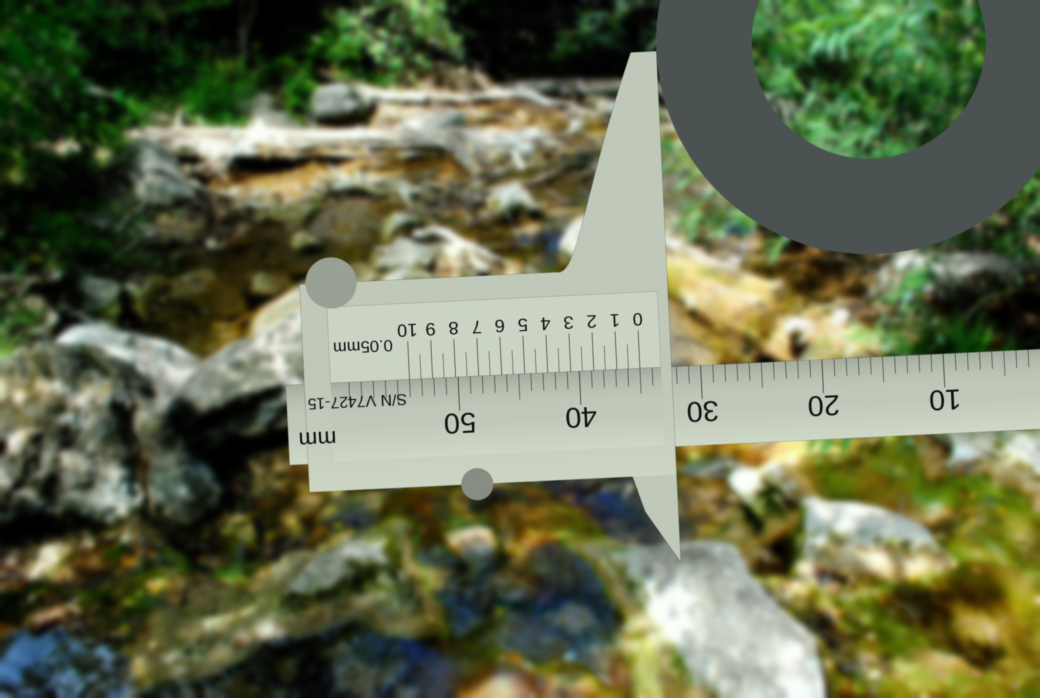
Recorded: 35.0 (mm)
